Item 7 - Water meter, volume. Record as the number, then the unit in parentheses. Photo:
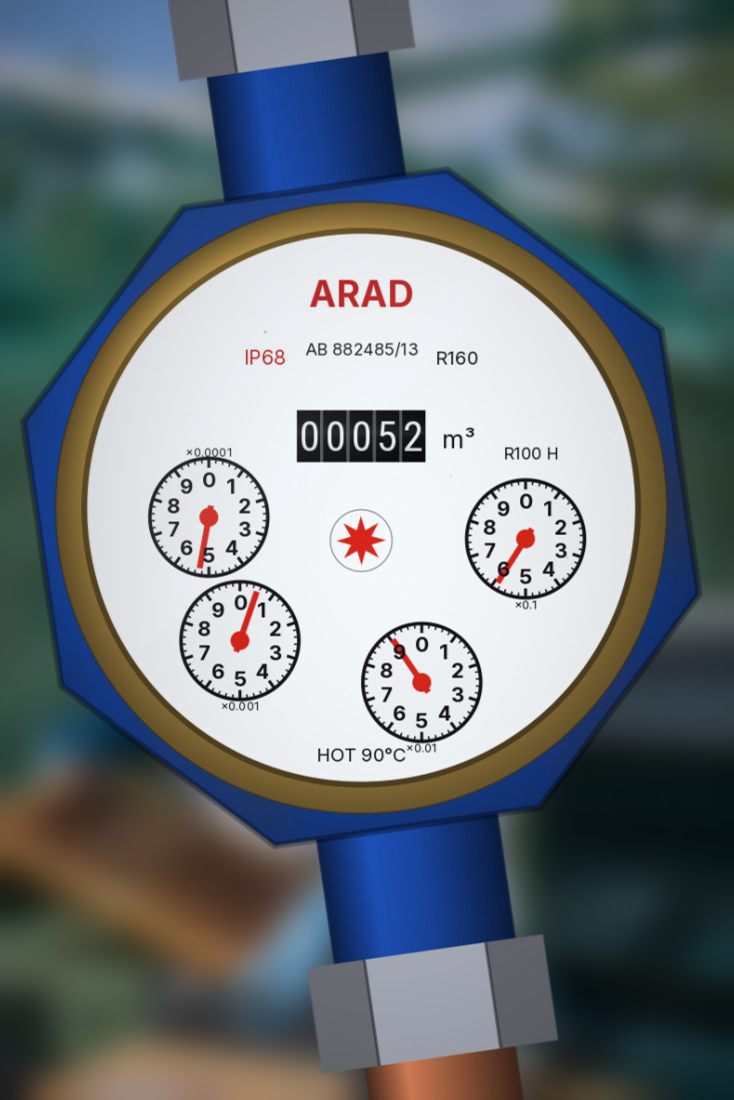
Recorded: 52.5905 (m³)
